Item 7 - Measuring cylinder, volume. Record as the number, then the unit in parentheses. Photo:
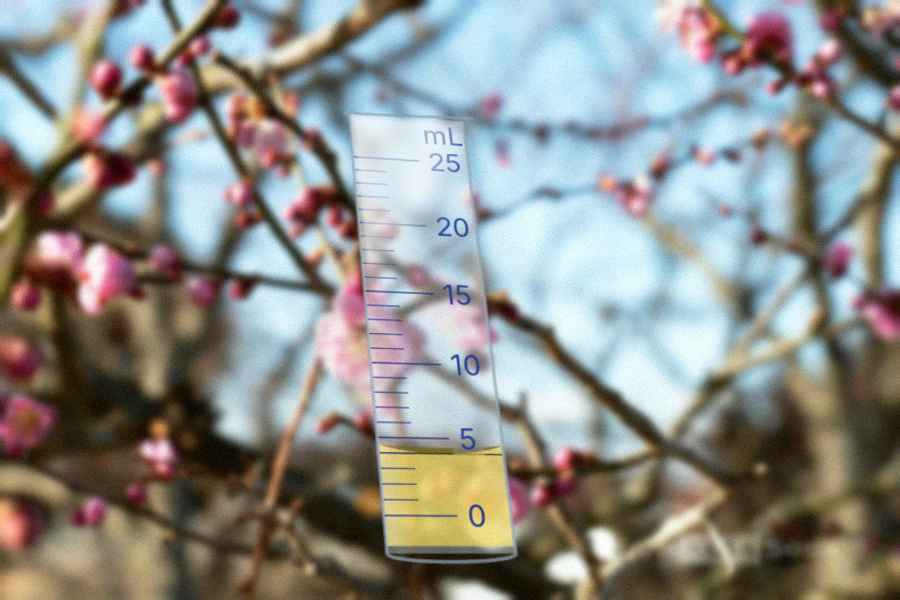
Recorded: 4 (mL)
